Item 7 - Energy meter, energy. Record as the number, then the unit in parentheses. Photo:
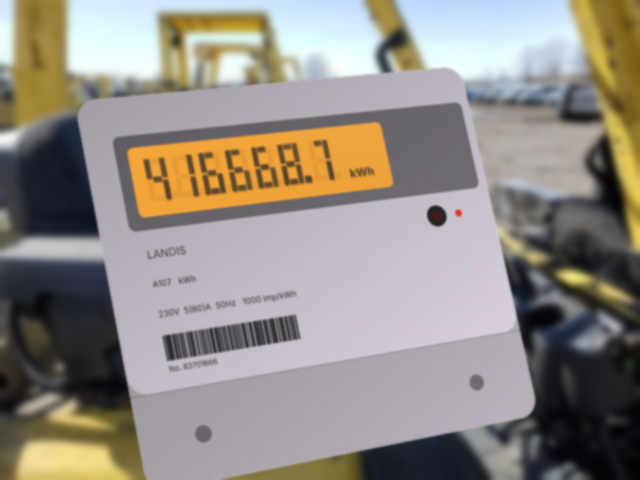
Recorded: 416668.7 (kWh)
